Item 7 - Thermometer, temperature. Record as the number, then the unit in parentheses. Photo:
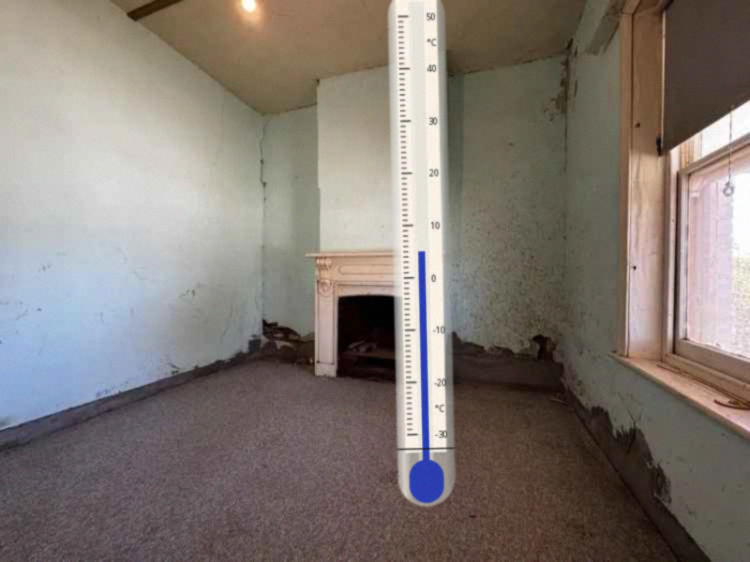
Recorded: 5 (°C)
